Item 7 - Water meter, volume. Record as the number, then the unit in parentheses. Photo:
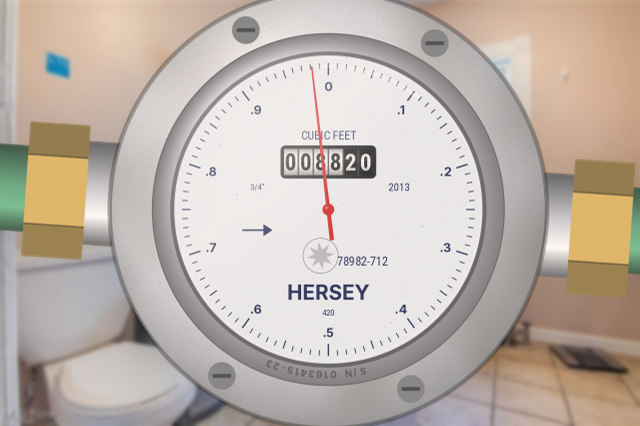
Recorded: 8819.98 (ft³)
